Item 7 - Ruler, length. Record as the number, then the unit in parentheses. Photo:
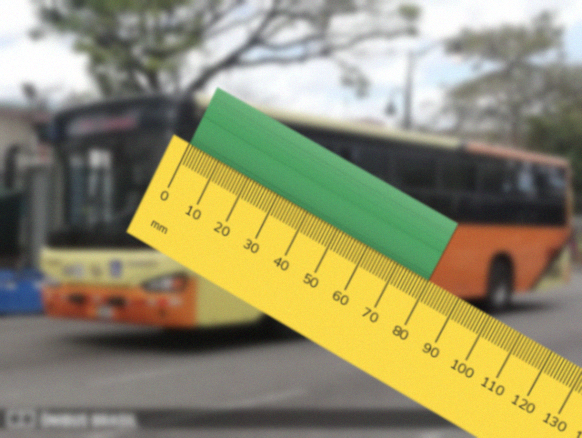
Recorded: 80 (mm)
